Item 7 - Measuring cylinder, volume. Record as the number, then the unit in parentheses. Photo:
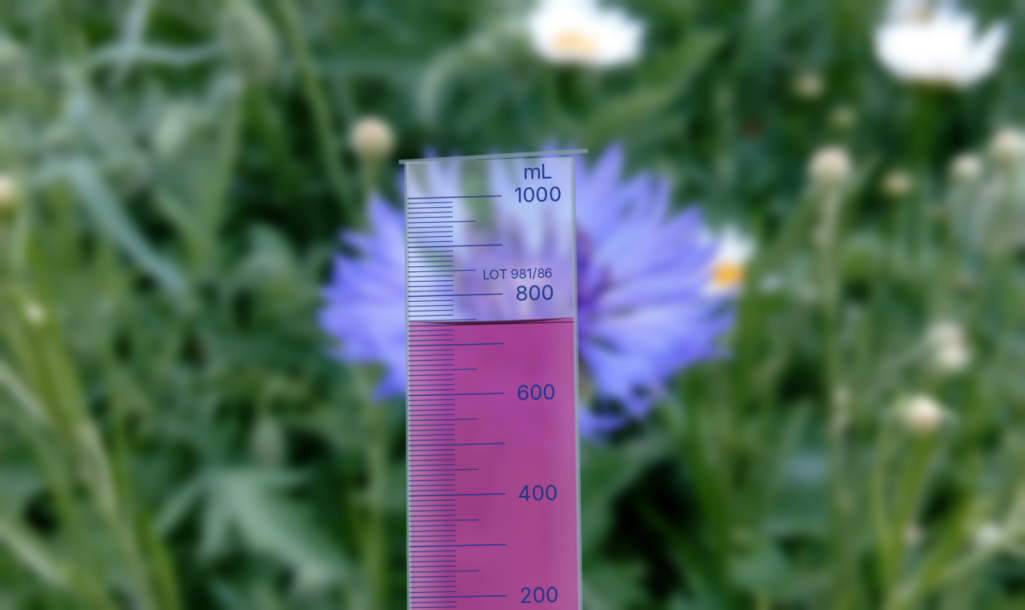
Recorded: 740 (mL)
